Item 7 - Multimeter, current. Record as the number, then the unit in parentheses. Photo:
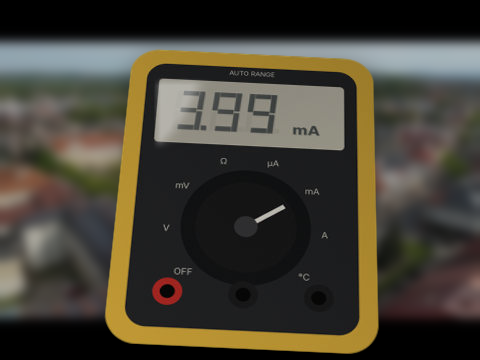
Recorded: 3.99 (mA)
